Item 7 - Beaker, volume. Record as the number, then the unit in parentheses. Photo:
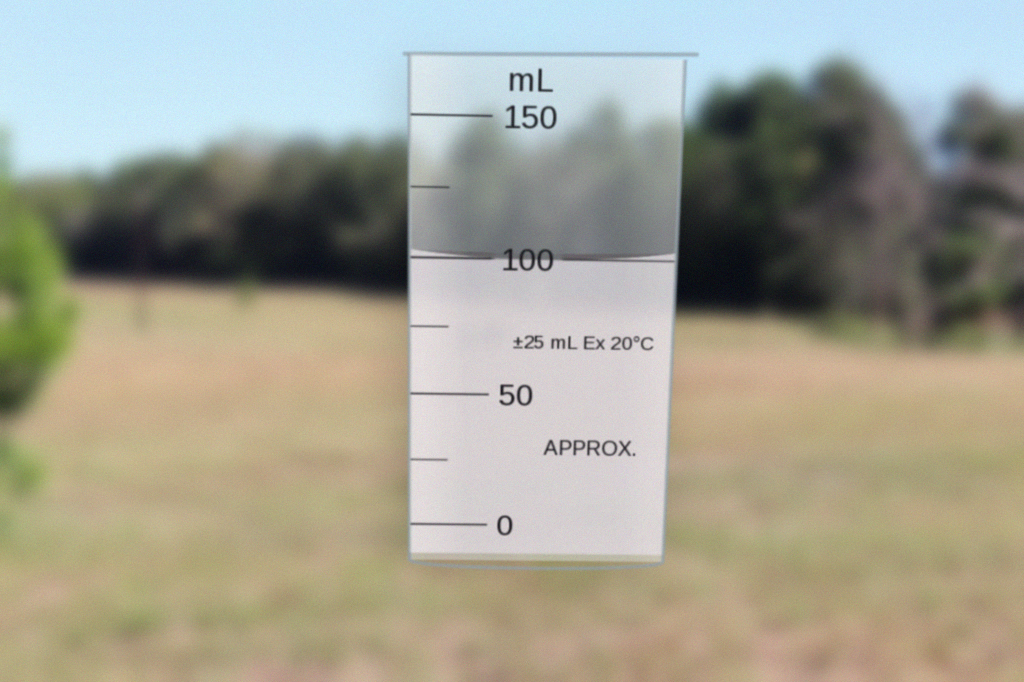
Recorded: 100 (mL)
